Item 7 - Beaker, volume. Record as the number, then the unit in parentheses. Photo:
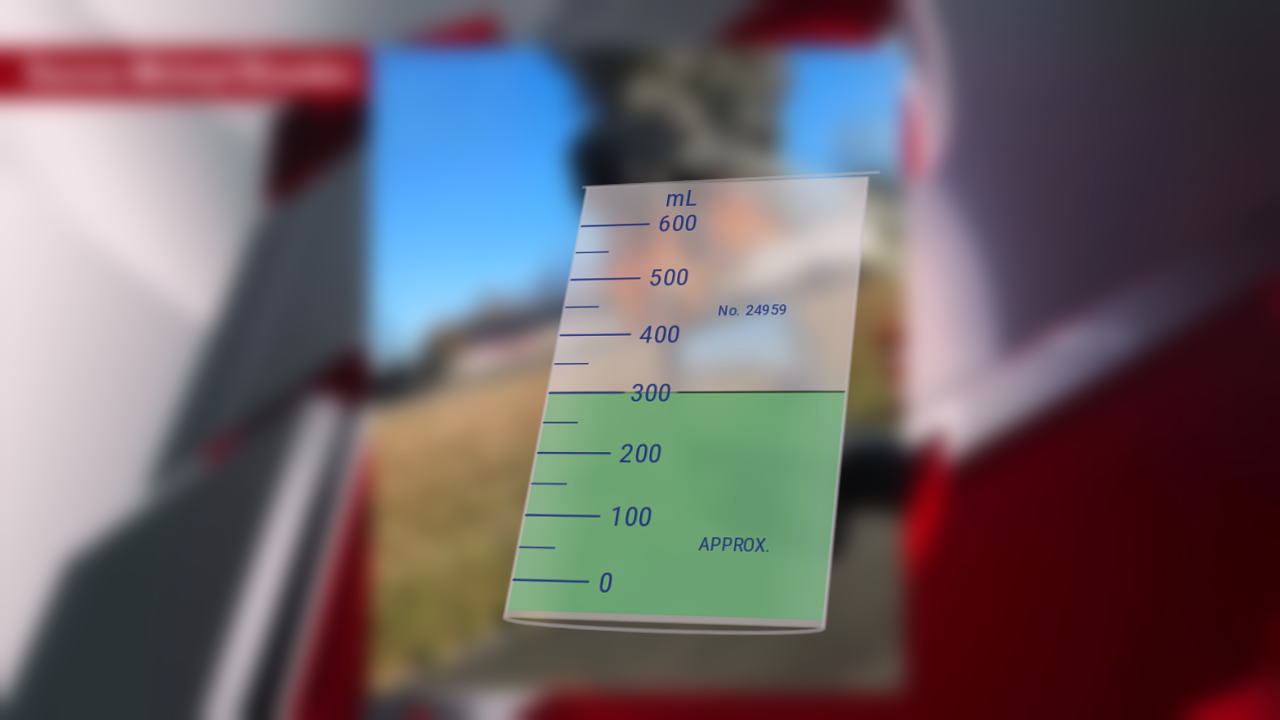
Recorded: 300 (mL)
